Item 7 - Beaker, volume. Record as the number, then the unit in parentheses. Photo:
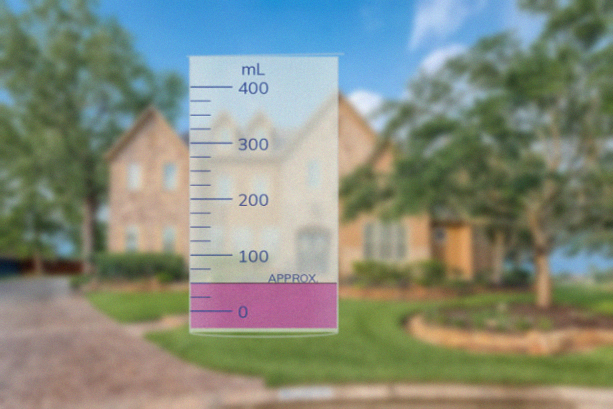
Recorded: 50 (mL)
